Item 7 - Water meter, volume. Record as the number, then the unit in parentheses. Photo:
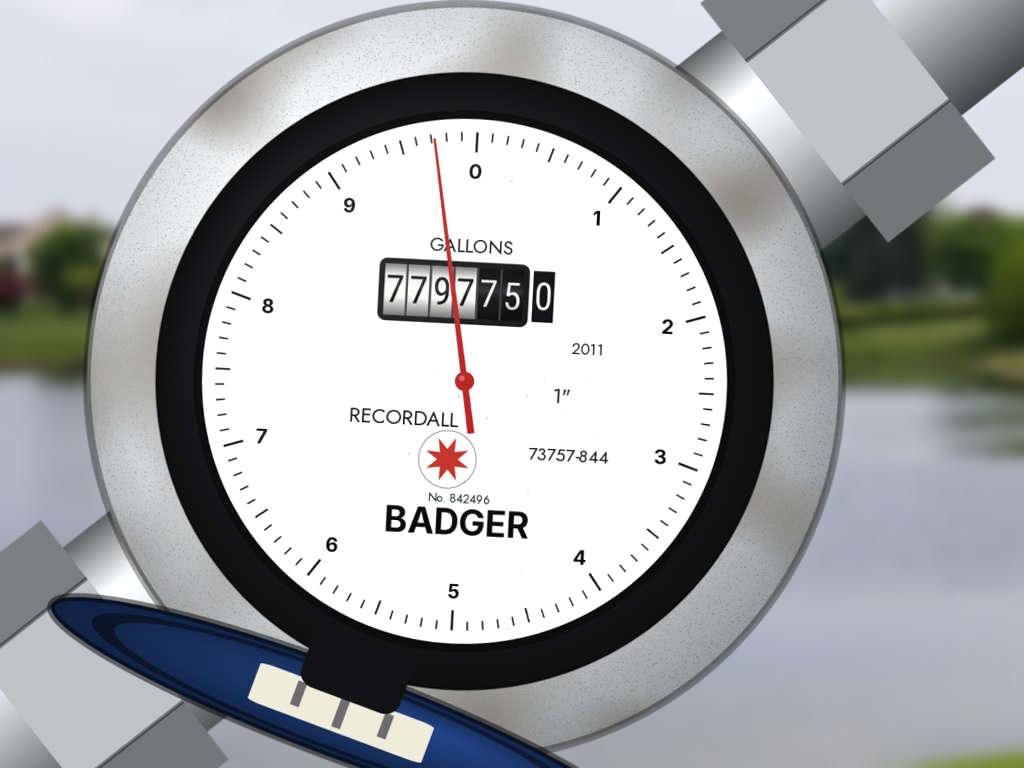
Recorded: 7797749.7 (gal)
